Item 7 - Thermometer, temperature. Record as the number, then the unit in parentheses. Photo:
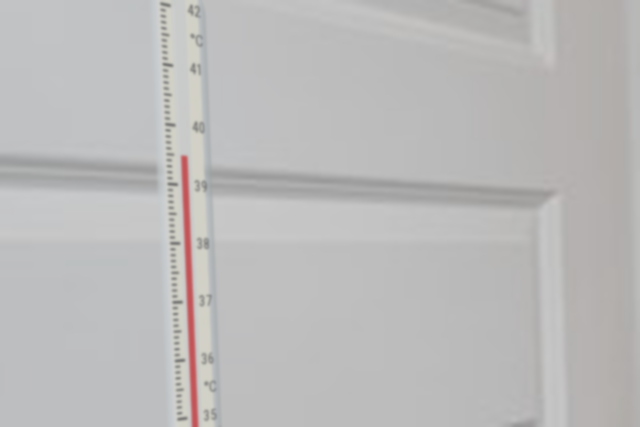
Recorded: 39.5 (°C)
